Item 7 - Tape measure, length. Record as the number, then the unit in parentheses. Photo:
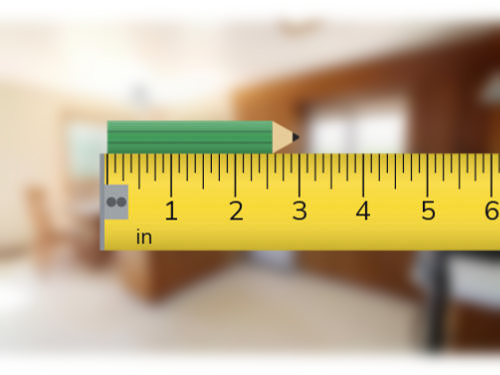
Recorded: 3 (in)
